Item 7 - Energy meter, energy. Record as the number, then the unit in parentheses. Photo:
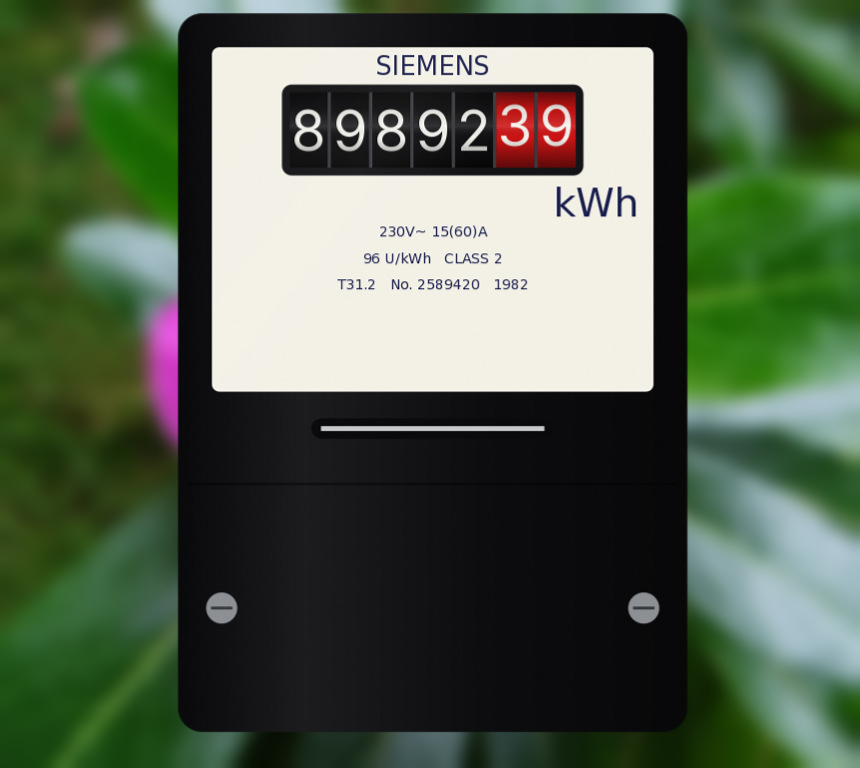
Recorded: 89892.39 (kWh)
